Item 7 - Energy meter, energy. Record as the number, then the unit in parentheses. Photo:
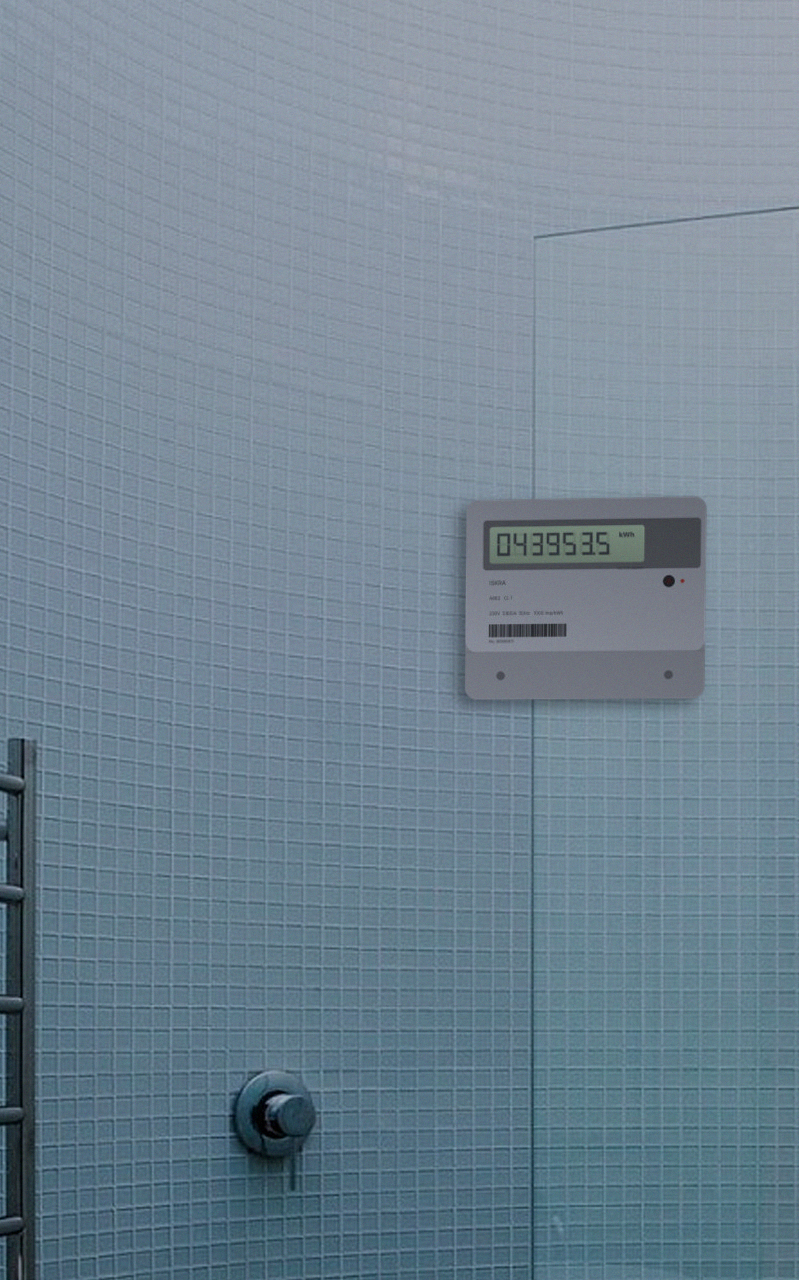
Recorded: 43953.5 (kWh)
